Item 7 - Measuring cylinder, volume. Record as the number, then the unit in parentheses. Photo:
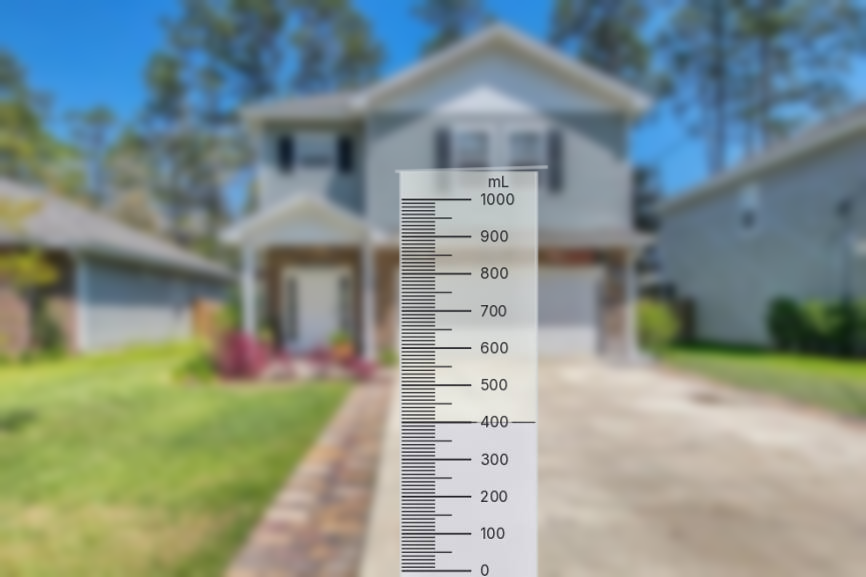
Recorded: 400 (mL)
